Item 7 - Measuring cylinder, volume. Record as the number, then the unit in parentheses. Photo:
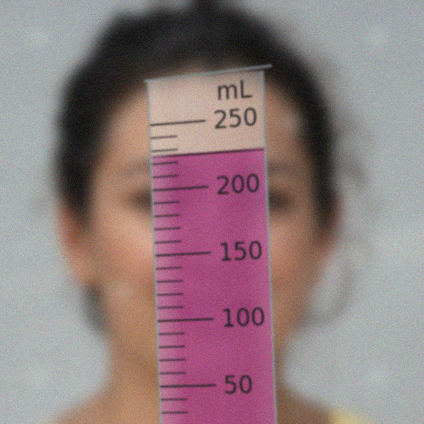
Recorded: 225 (mL)
